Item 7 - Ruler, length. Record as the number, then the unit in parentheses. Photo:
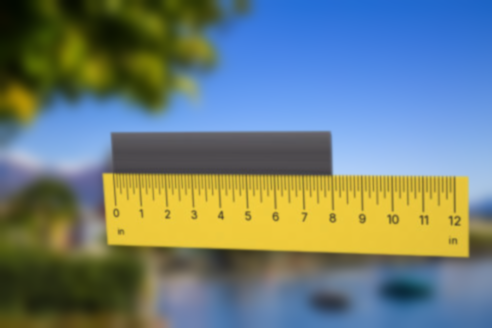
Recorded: 8 (in)
